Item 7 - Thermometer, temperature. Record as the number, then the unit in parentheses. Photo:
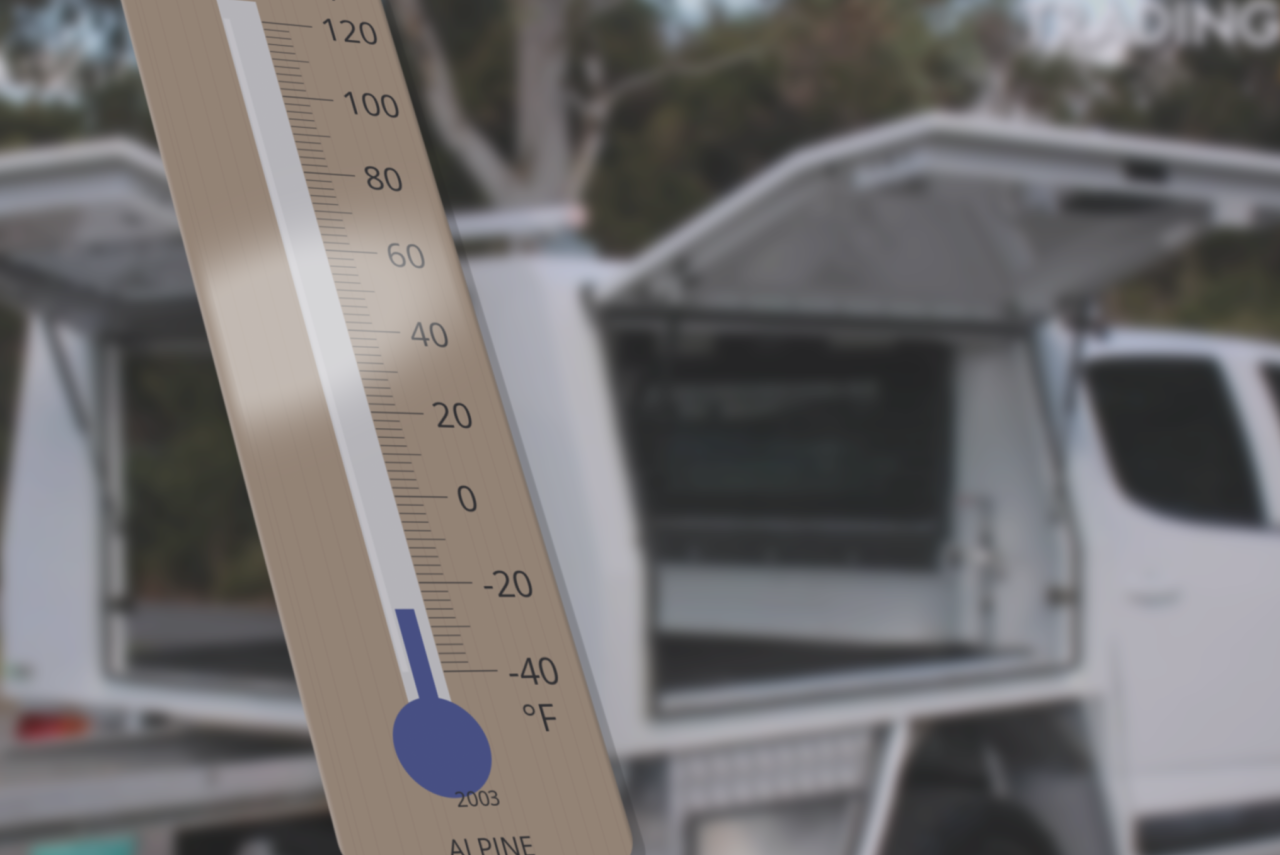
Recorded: -26 (°F)
